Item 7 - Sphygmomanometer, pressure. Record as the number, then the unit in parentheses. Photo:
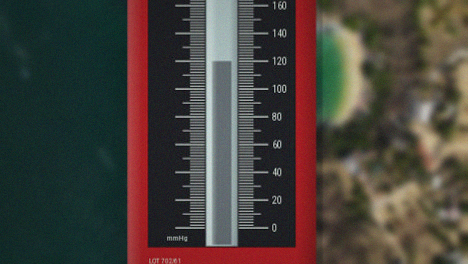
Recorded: 120 (mmHg)
